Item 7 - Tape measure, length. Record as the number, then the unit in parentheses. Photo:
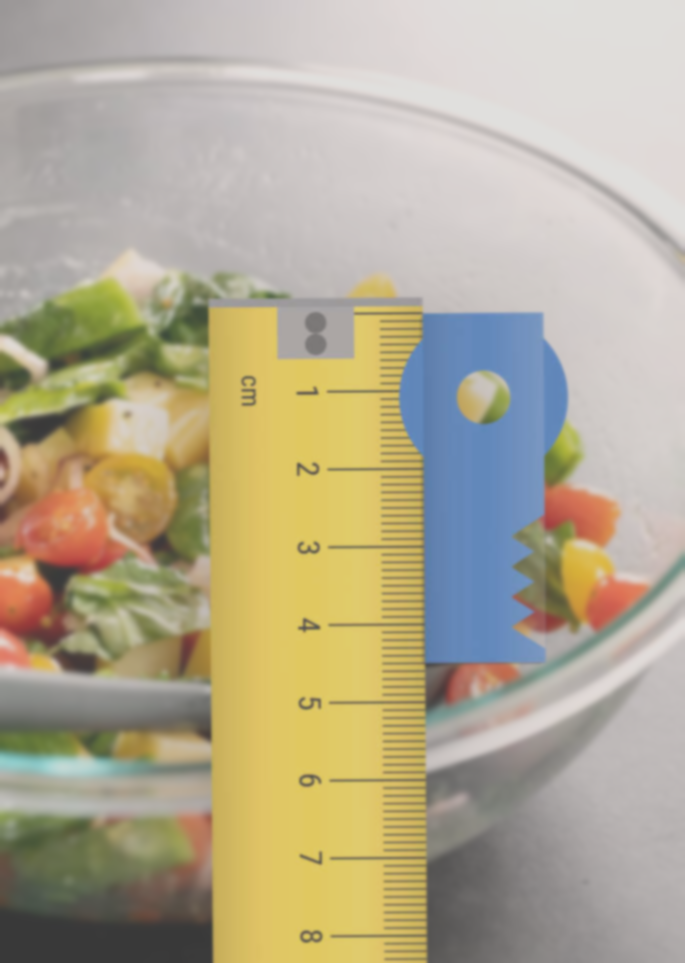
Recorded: 4.5 (cm)
